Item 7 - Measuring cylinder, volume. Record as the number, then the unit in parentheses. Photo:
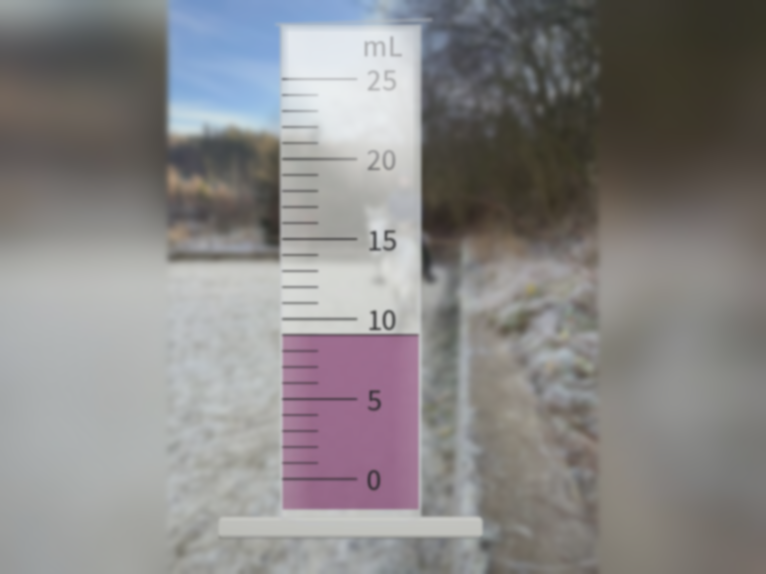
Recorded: 9 (mL)
